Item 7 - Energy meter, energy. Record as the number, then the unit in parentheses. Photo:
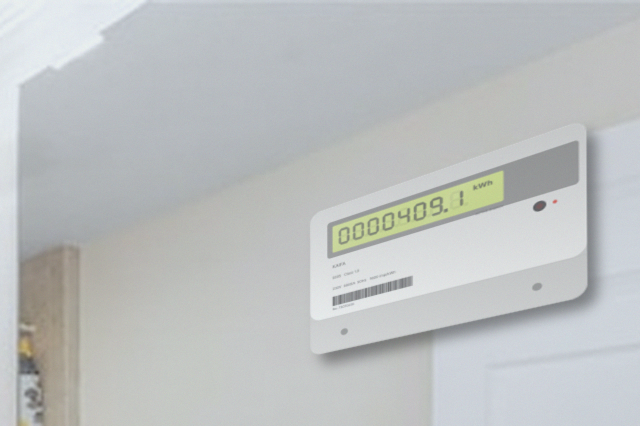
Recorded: 409.1 (kWh)
